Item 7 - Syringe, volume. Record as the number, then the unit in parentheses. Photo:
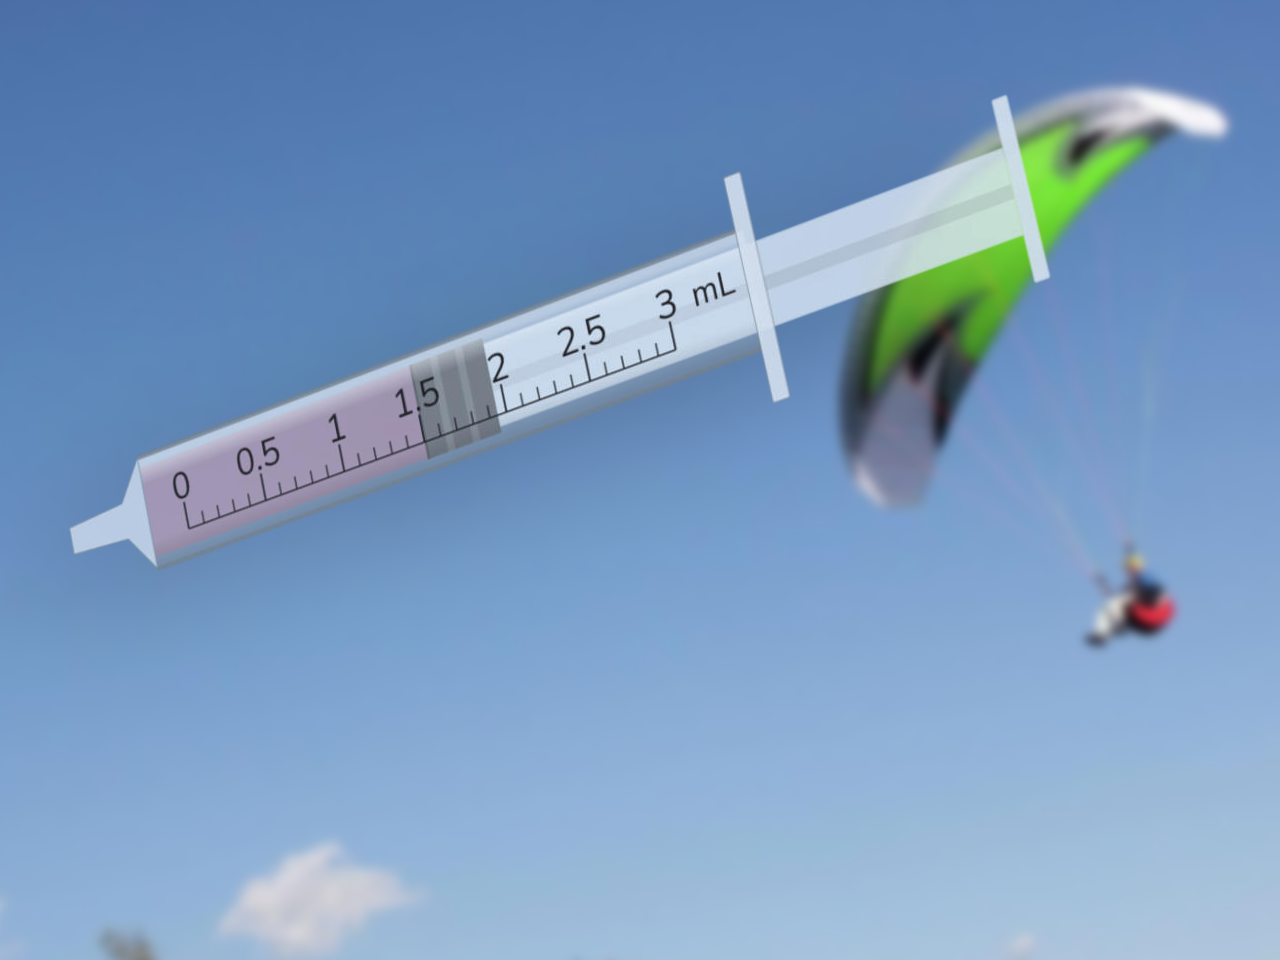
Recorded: 1.5 (mL)
